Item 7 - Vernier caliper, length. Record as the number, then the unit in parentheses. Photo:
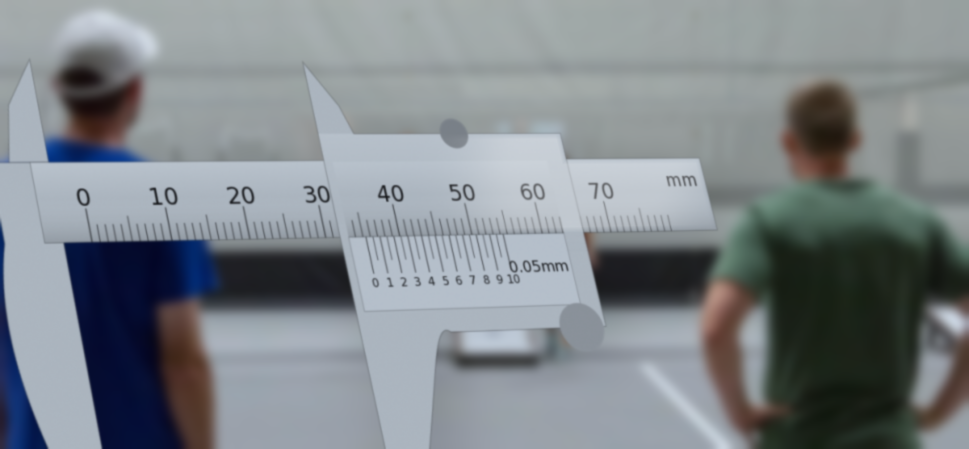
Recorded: 35.4 (mm)
